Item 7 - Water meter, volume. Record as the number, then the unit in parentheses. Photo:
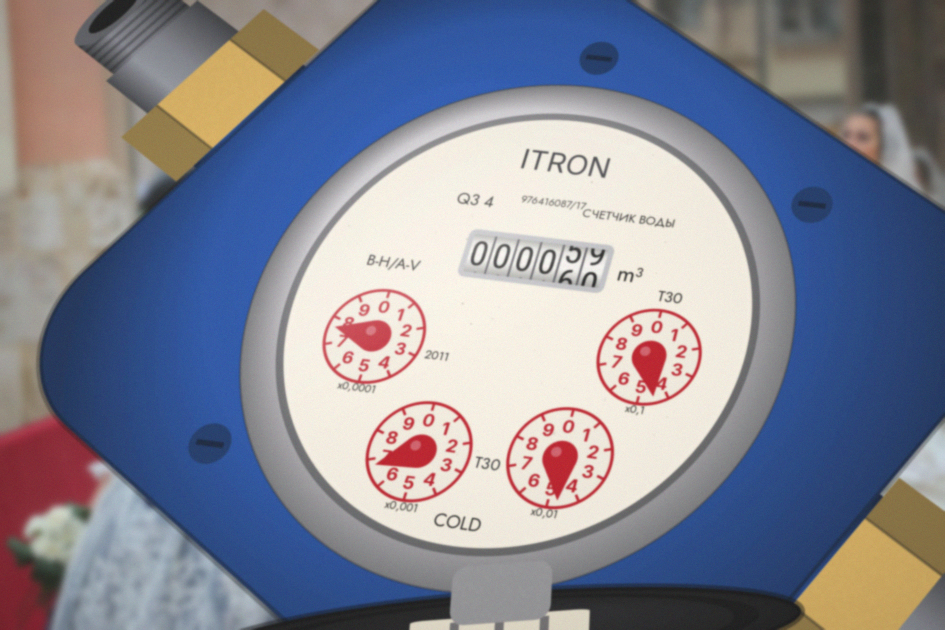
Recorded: 59.4467 (m³)
